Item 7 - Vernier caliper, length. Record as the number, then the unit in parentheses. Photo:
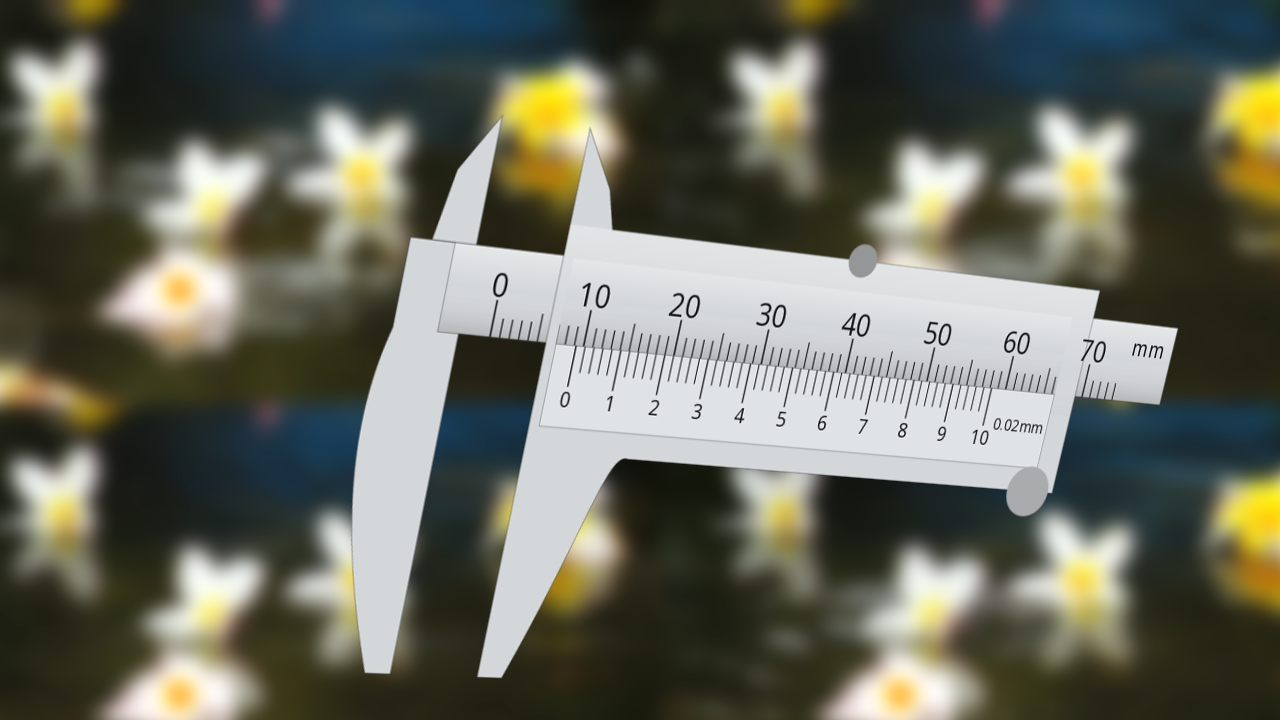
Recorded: 9.2 (mm)
